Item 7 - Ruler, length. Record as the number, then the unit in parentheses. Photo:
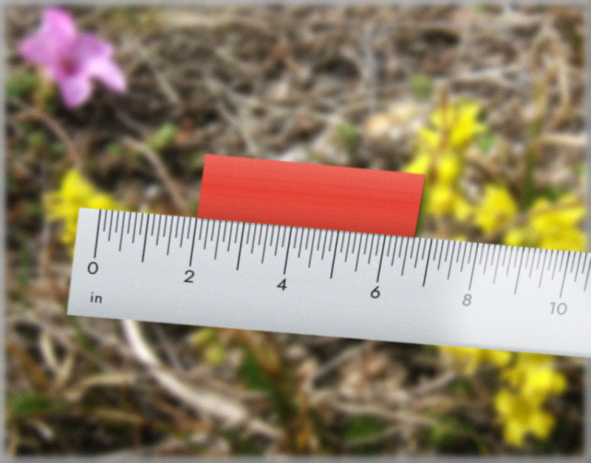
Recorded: 4.625 (in)
